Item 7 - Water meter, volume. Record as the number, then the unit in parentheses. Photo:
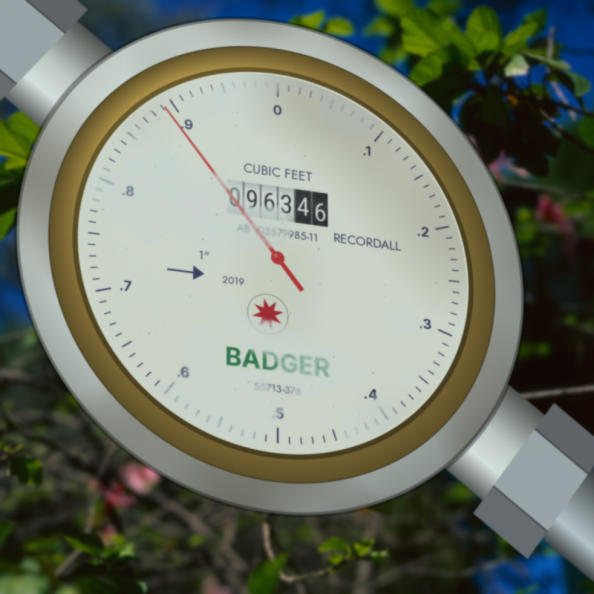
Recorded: 96345.89 (ft³)
